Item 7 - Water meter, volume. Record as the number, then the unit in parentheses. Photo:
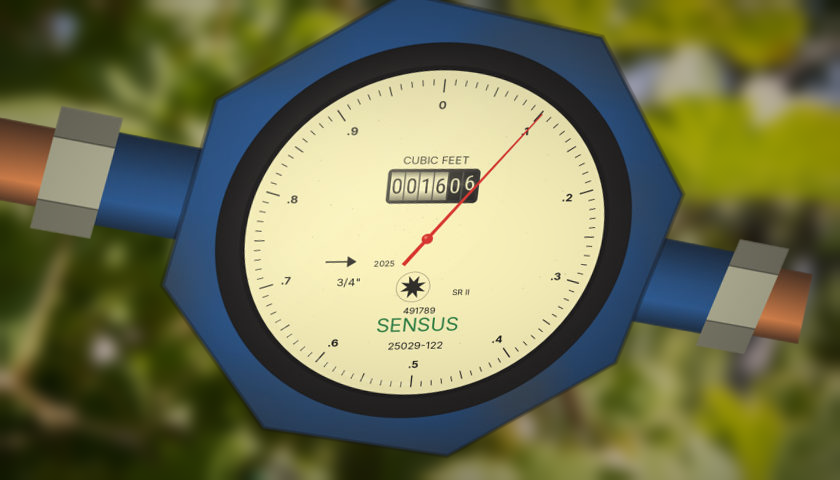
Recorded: 1606.10 (ft³)
